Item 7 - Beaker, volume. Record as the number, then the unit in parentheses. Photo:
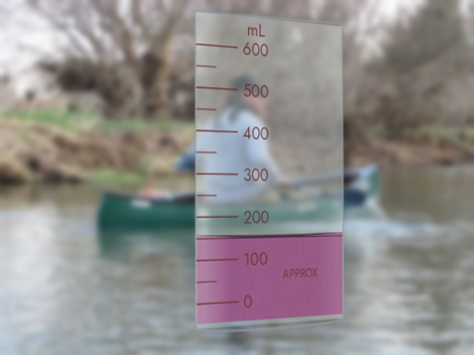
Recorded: 150 (mL)
